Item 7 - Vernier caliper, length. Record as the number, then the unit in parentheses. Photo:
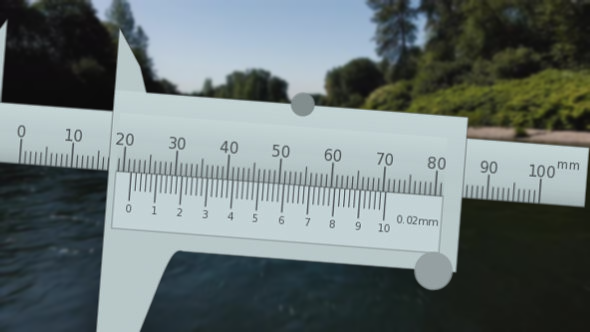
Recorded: 21.5 (mm)
